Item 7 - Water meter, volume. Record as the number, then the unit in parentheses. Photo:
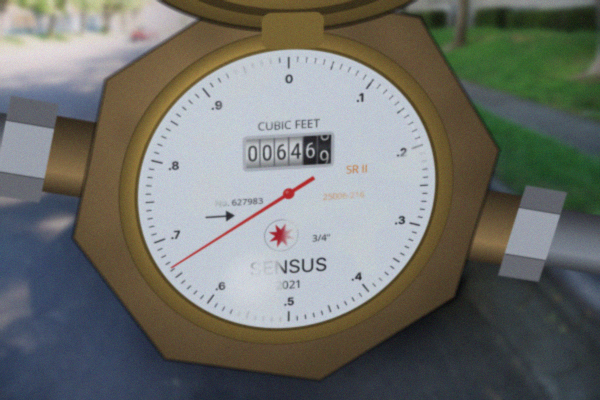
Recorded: 6468.66 (ft³)
